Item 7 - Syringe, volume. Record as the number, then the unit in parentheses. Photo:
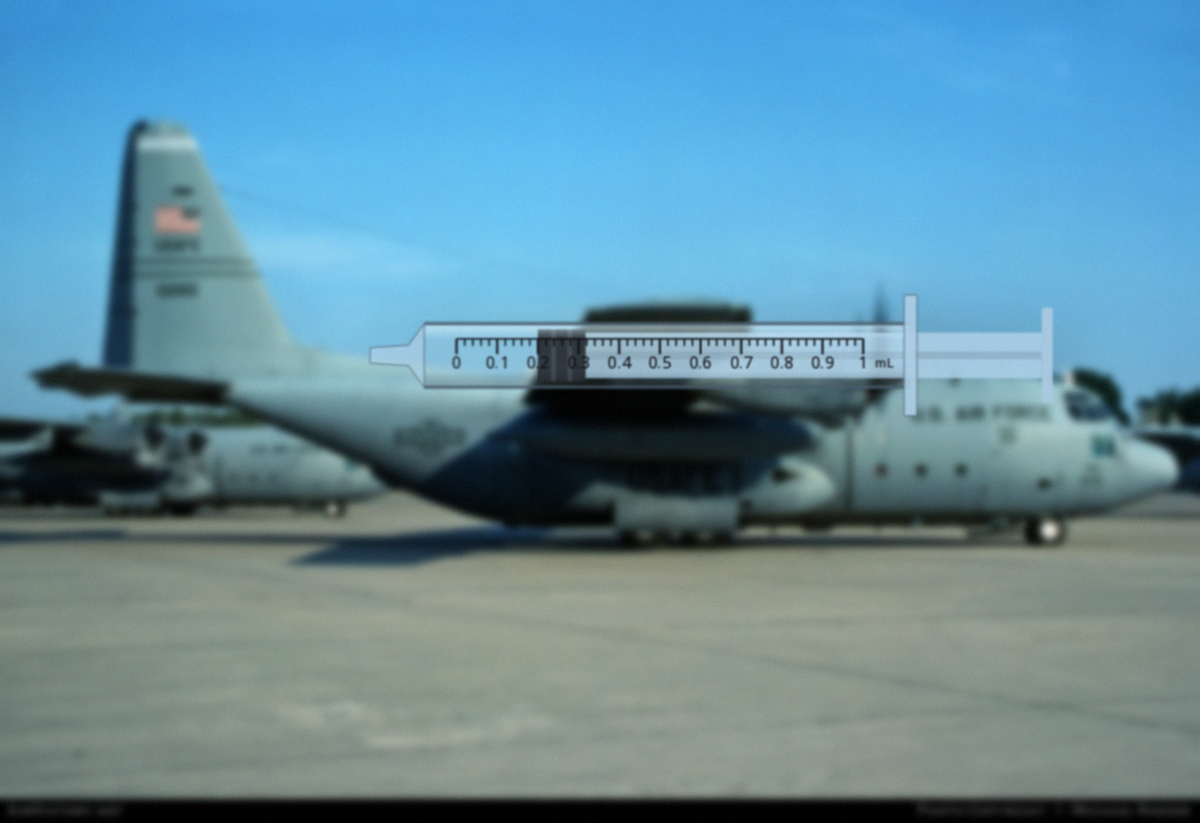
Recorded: 0.2 (mL)
